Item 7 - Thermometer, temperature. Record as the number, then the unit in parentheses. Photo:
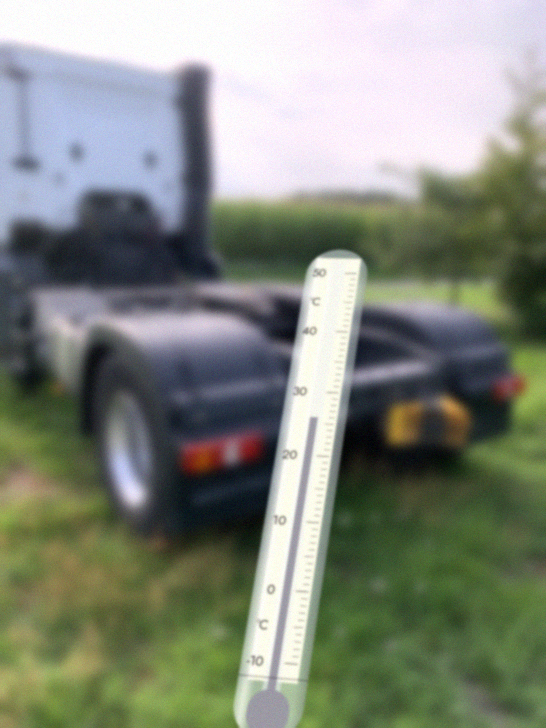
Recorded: 26 (°C)
